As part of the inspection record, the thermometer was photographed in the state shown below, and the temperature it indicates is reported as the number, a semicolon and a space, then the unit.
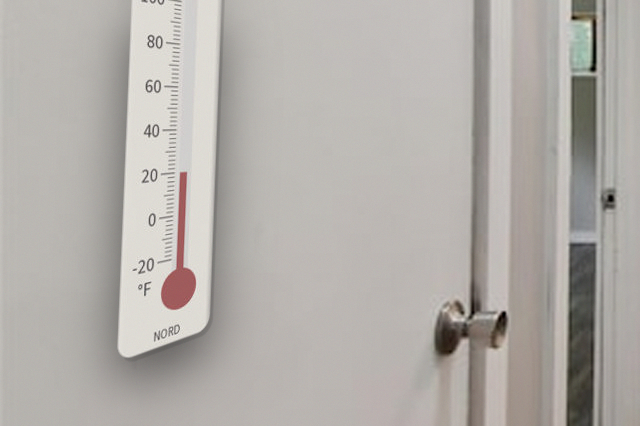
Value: 20; °F
